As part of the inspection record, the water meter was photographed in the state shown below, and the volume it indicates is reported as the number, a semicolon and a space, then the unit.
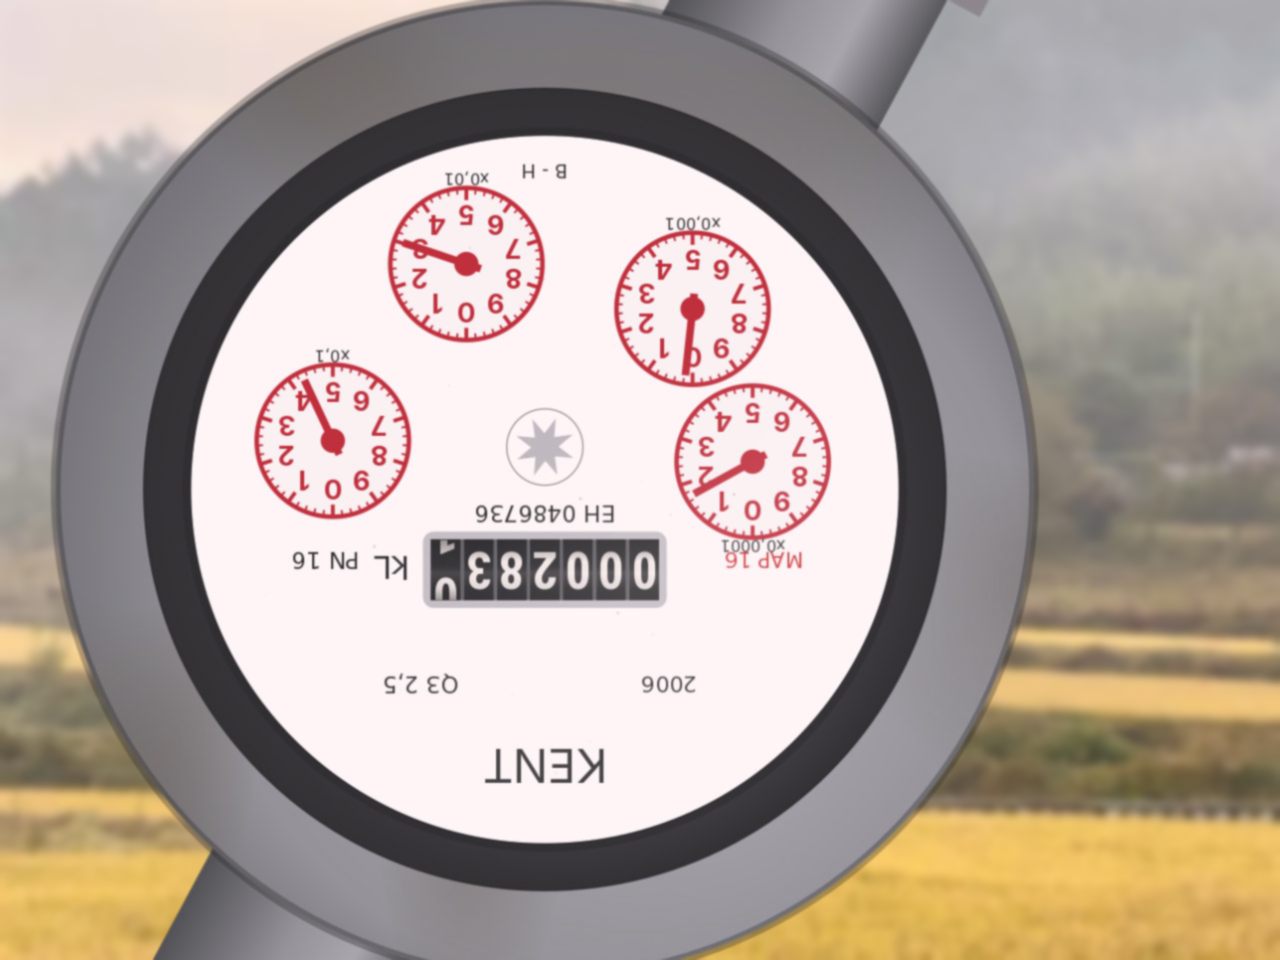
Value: 2830.4301; kL
